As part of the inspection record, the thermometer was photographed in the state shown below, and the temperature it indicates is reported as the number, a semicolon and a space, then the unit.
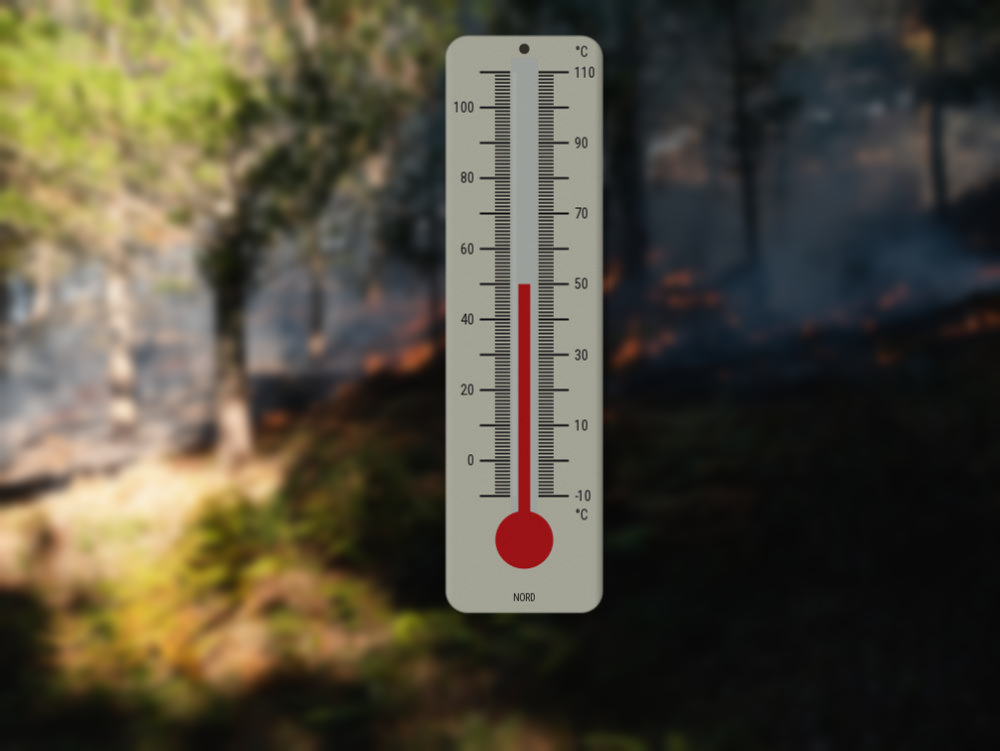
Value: 50; °C
